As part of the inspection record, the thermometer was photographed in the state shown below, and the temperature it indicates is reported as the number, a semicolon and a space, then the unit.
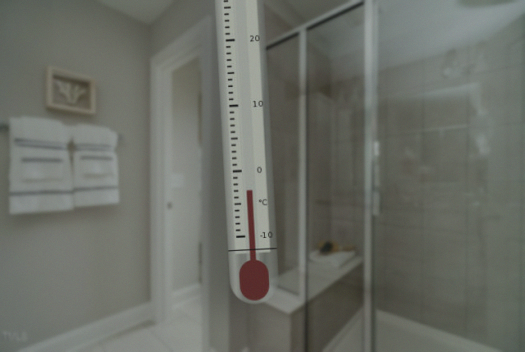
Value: -3; °C
